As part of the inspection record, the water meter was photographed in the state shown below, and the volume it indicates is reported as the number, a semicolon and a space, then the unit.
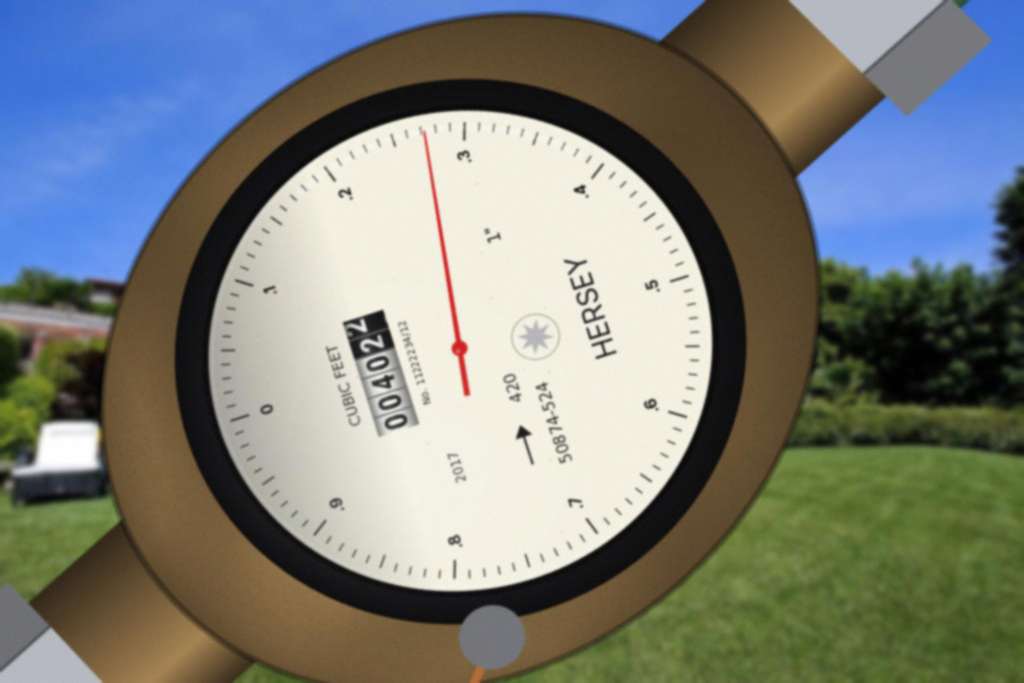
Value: 4022.27; ft³
